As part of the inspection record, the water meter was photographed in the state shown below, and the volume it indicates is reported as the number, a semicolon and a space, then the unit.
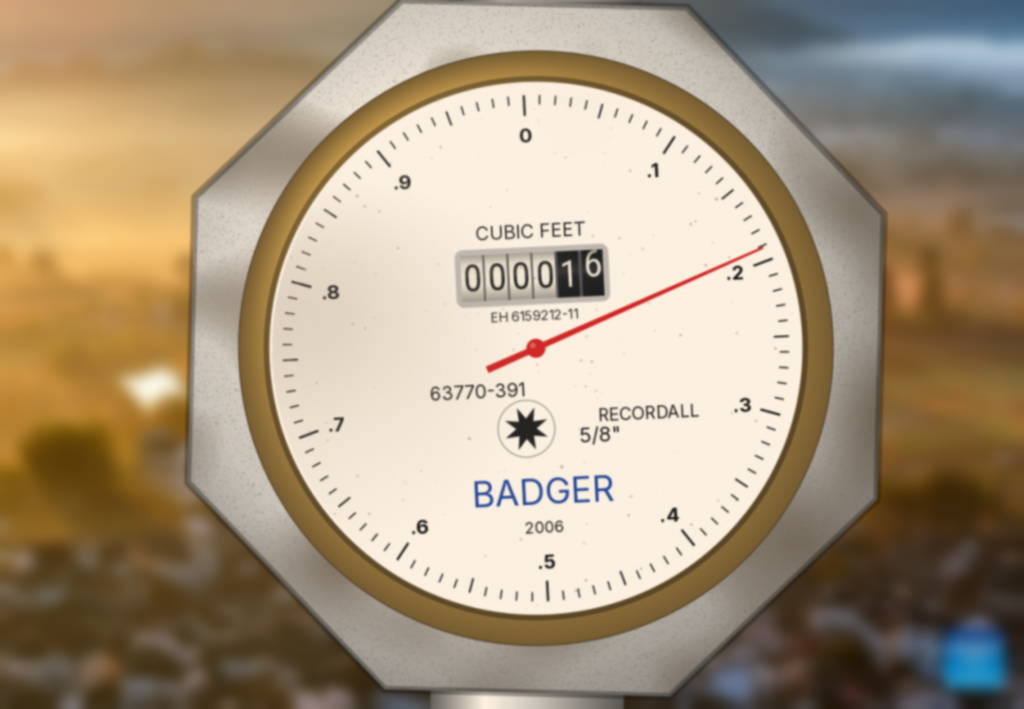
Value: 16.19; ft³
